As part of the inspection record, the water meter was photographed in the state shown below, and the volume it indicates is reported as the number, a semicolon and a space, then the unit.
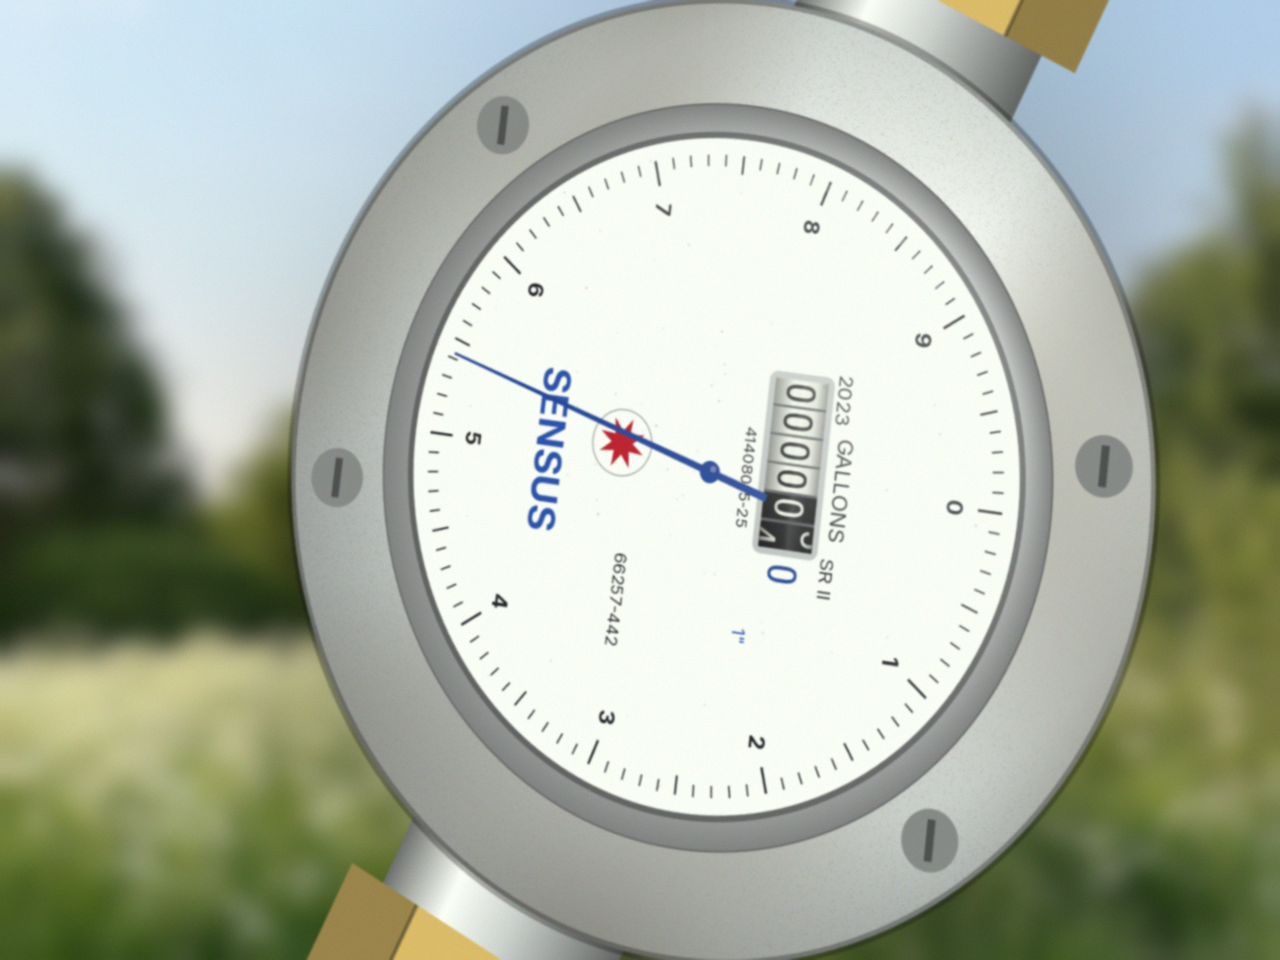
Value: 35.4; gal
